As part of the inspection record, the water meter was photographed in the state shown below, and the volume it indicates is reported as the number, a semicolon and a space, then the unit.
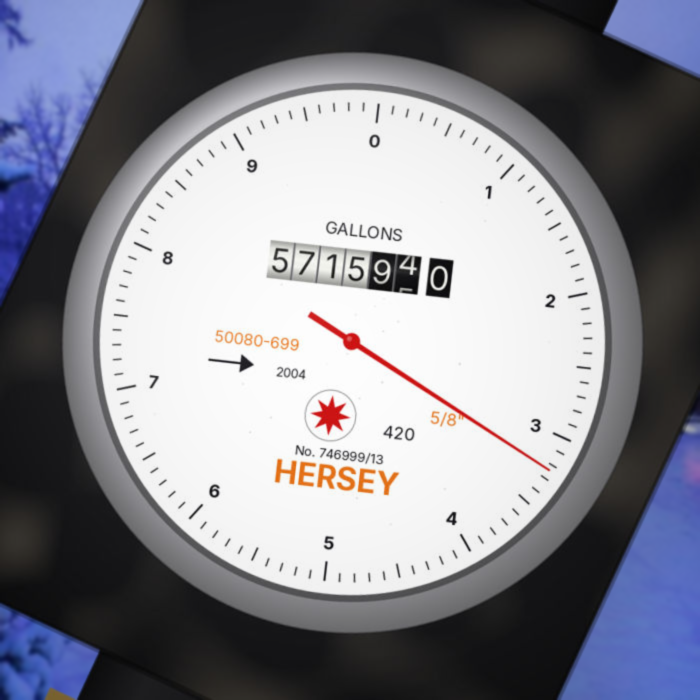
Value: 5715943.2; gal
